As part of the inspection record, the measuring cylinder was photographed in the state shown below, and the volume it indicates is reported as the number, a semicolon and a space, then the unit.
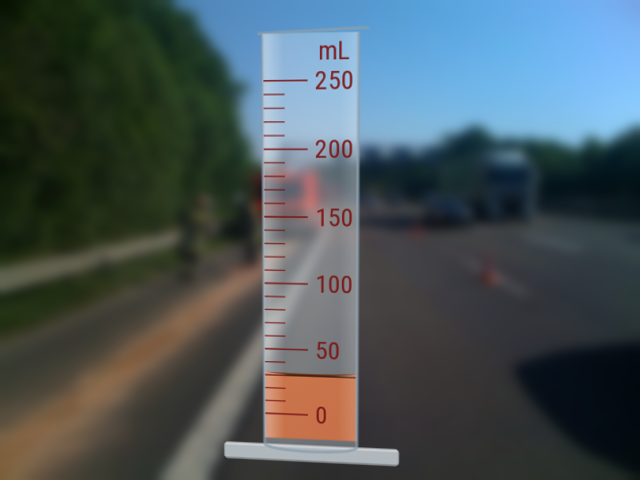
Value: 30; mL
